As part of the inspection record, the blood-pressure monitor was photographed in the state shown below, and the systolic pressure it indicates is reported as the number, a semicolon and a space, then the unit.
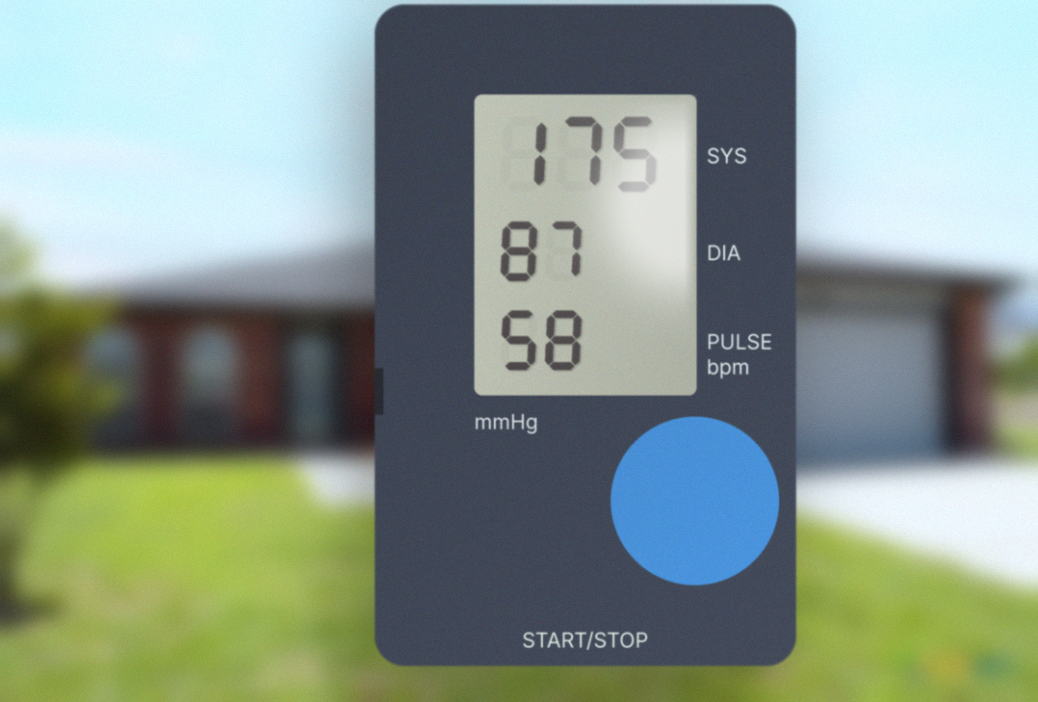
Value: 175; mmHg
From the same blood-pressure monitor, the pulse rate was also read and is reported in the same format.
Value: 58; bpm
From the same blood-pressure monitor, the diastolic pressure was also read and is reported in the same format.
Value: 87; mmHg
